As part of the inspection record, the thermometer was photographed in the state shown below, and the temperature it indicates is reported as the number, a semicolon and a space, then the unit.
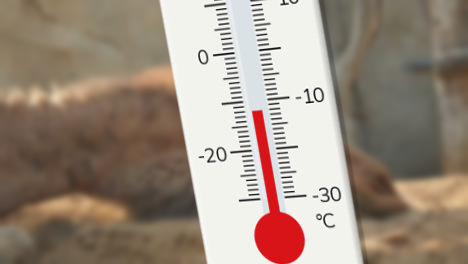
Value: -12; °C
